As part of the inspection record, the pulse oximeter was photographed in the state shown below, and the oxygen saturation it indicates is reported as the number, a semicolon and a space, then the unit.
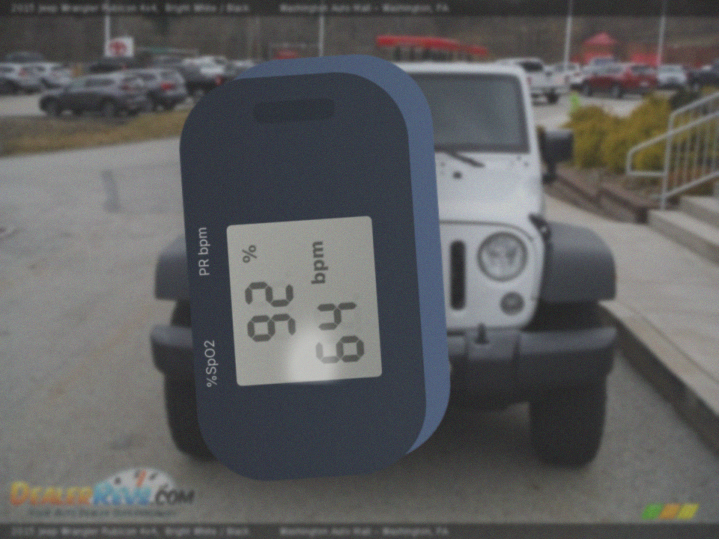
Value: 92; %
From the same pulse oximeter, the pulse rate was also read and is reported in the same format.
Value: 64; bpm
